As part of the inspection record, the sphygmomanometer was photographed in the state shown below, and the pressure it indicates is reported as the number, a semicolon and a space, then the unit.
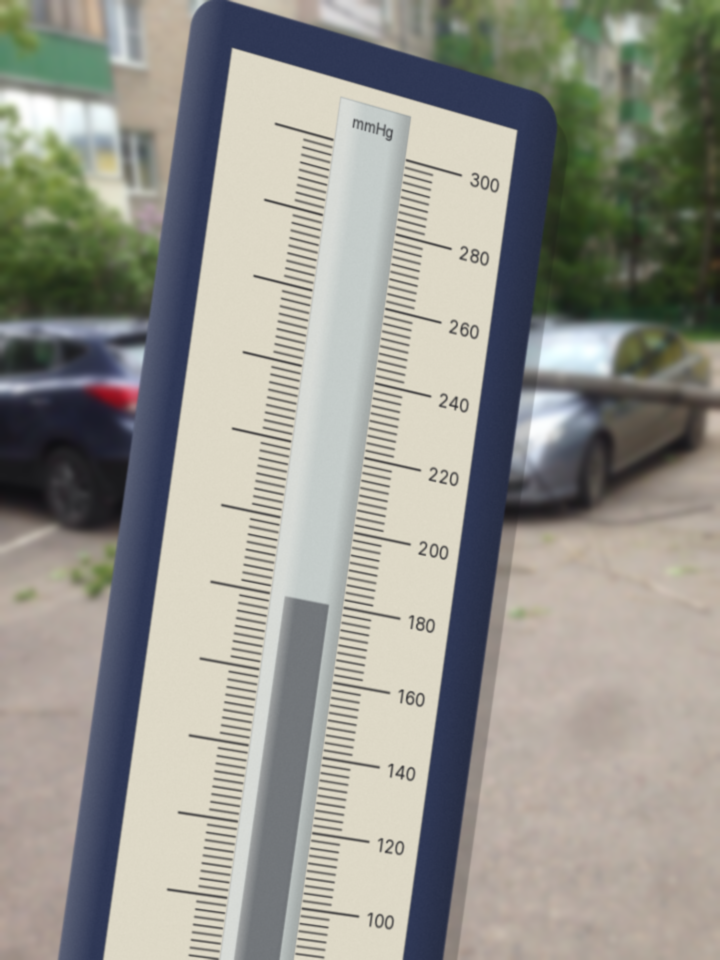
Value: 180; mmHg
